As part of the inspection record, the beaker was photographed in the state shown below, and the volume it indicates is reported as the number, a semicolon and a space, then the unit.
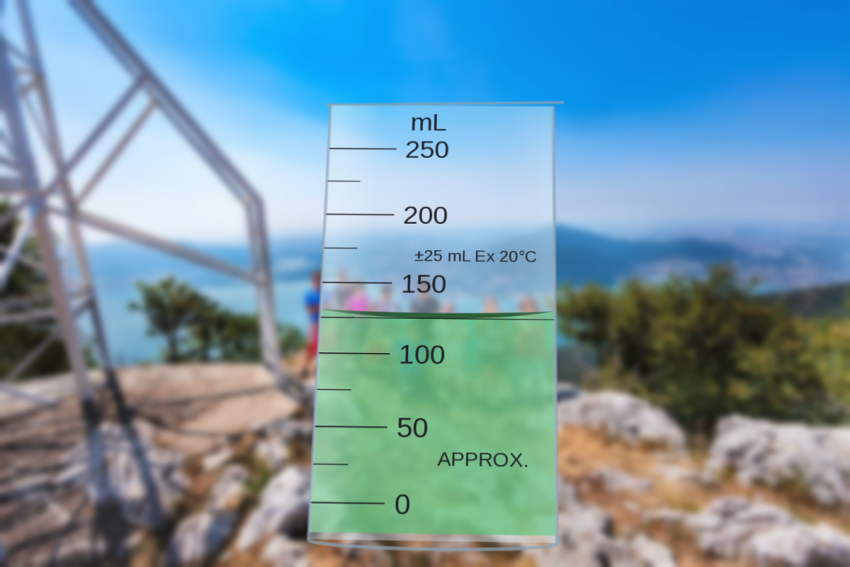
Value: 125; mL
